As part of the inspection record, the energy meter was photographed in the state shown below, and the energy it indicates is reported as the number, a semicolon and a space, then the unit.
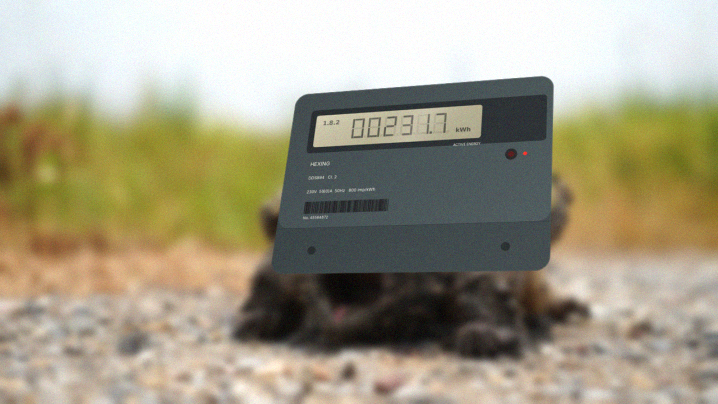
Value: 231.7; kWh
